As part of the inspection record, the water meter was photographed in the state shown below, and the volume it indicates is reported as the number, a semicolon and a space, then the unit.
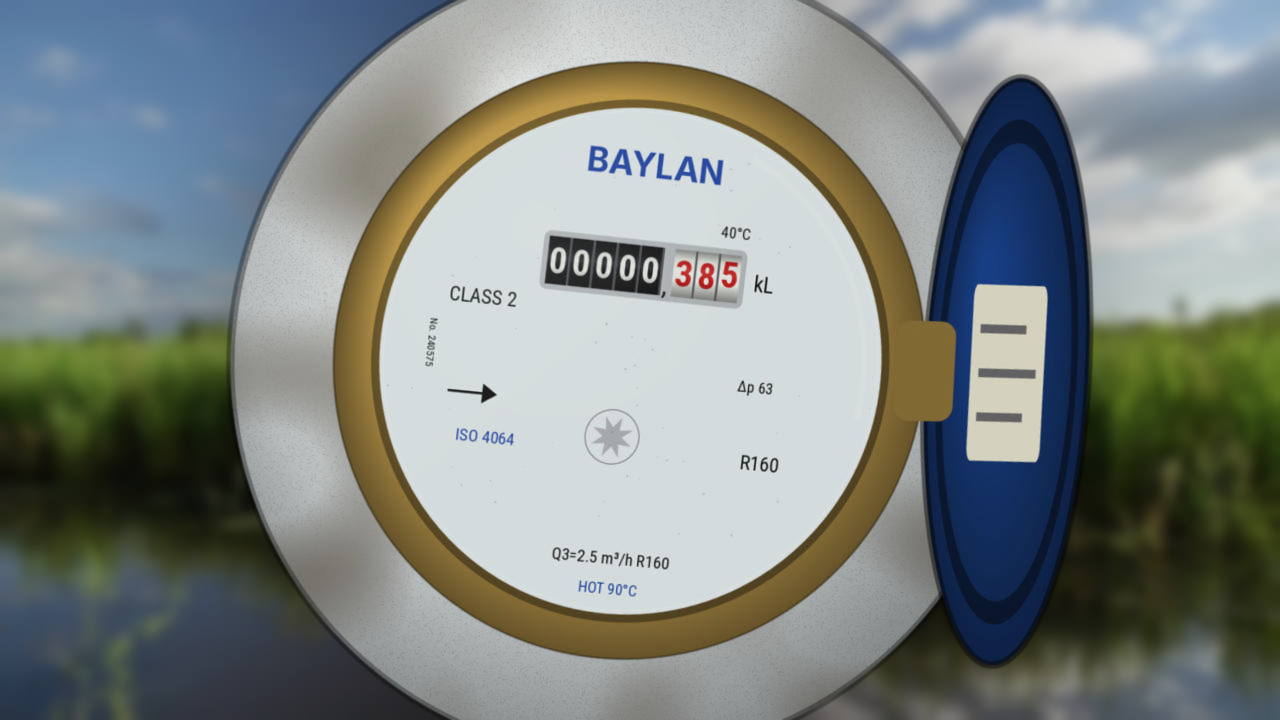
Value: 0.385; kL
